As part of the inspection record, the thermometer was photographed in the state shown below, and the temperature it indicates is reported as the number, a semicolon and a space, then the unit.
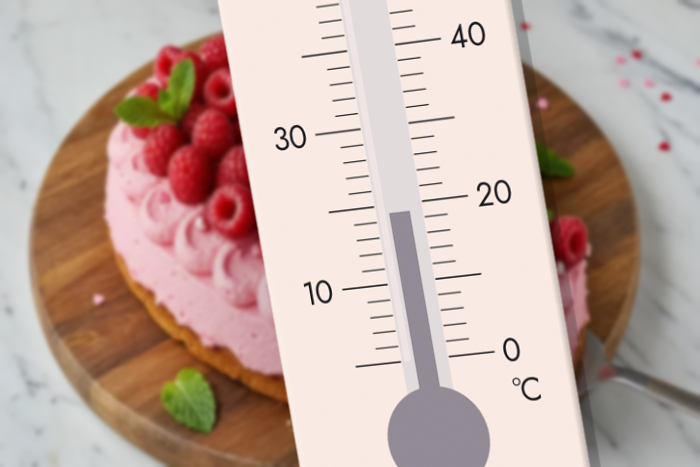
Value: 19; °C
